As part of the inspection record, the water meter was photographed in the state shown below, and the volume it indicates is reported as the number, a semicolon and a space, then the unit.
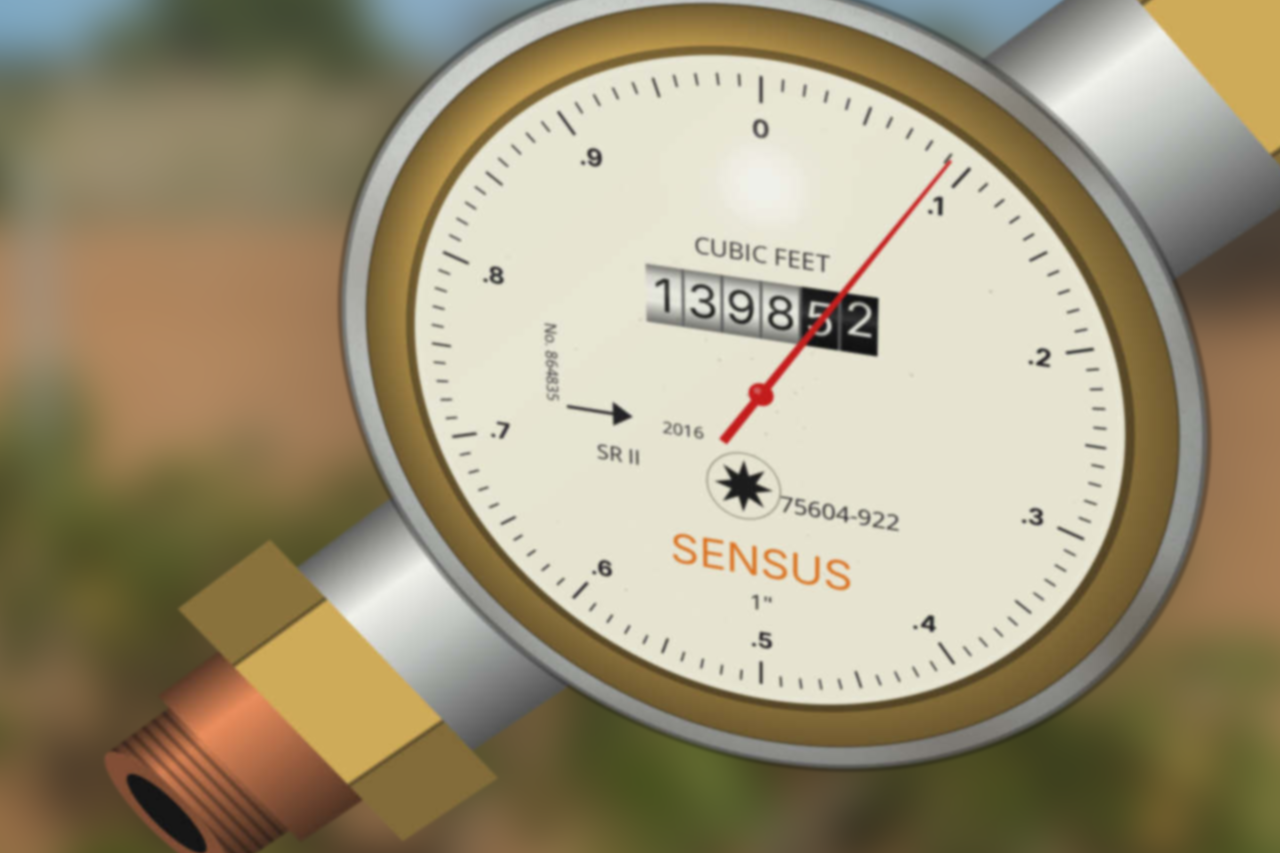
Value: 139852.09; ft³
